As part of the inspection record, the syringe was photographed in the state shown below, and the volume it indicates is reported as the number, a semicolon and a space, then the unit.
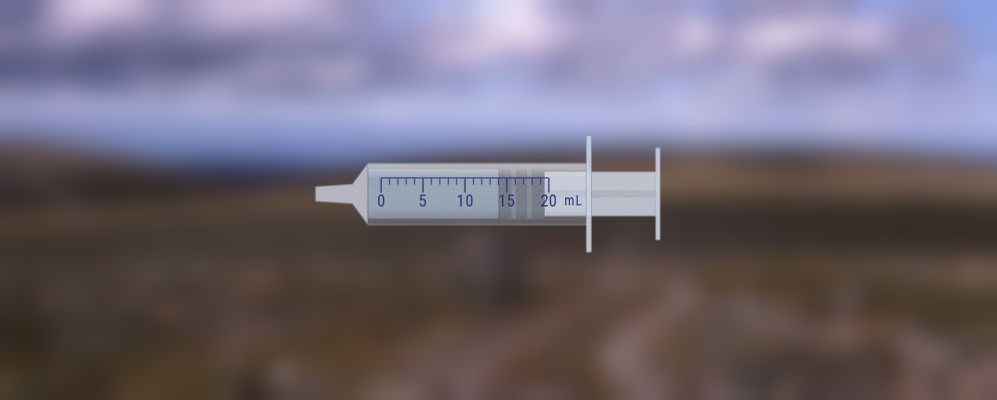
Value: 14; mL
